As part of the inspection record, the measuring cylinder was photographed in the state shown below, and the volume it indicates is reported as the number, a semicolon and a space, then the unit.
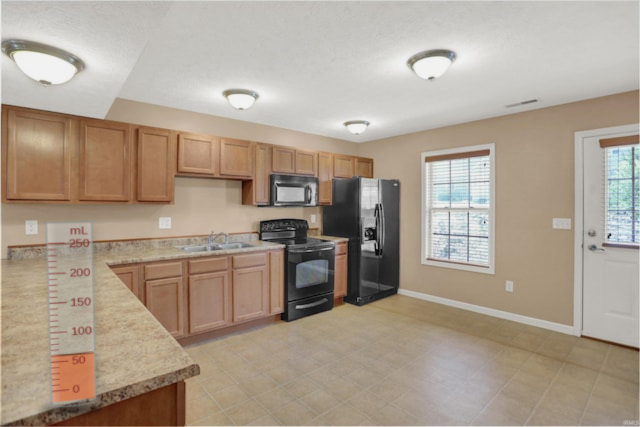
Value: 60; mL
